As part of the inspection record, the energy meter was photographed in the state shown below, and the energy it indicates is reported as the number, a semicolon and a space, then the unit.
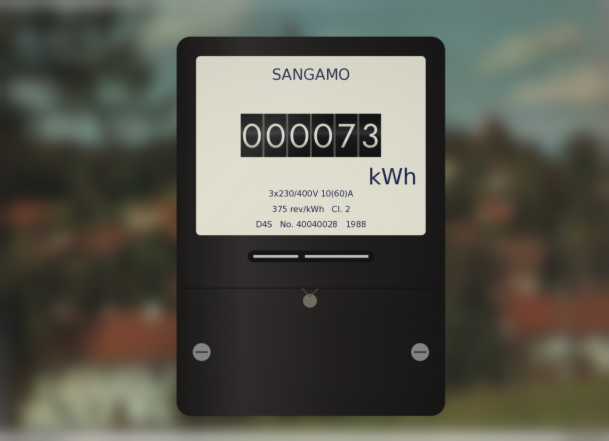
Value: 73; kWh
